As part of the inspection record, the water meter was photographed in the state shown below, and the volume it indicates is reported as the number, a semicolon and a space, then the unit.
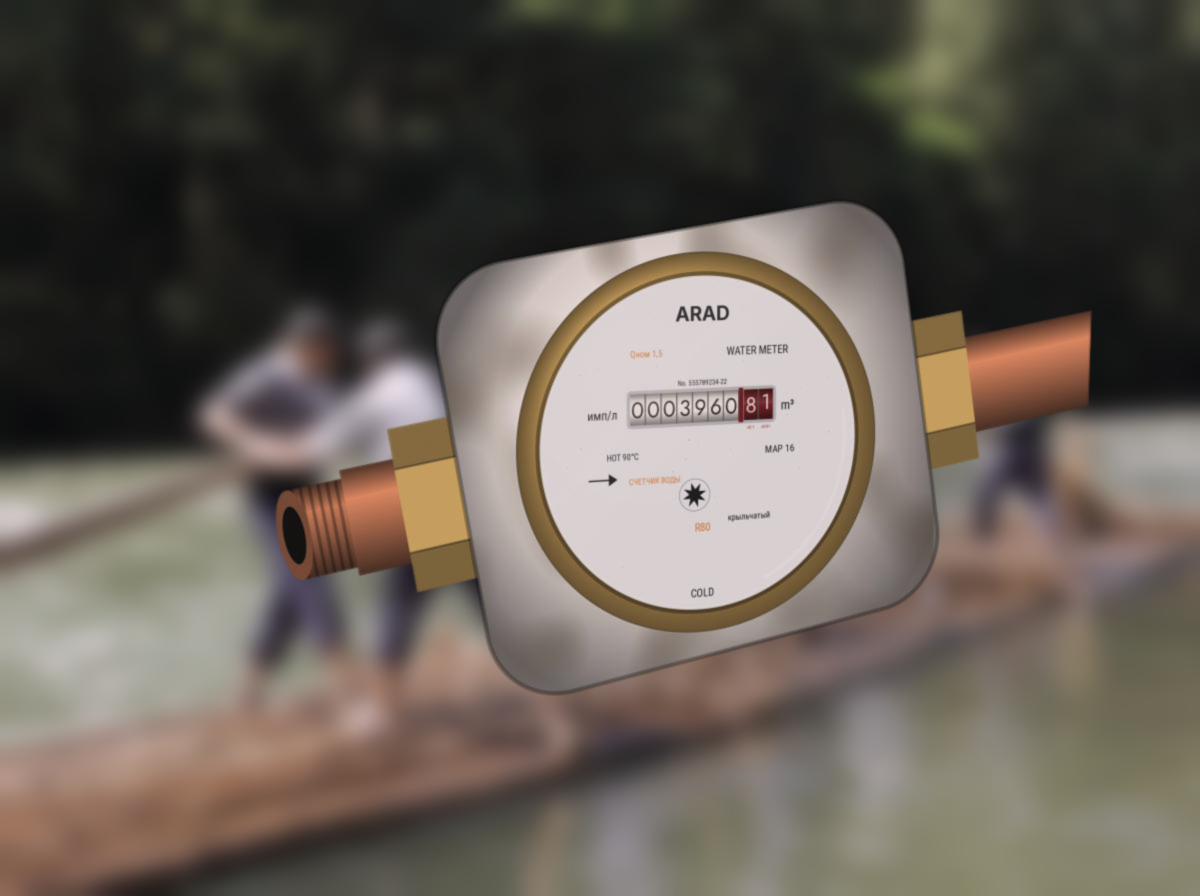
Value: 3960.81; m³
